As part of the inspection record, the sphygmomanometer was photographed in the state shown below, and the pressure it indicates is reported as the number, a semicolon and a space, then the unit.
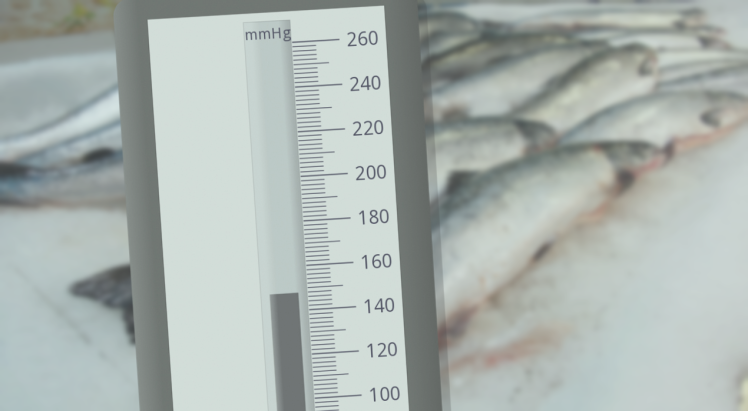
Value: 148; mmHg
